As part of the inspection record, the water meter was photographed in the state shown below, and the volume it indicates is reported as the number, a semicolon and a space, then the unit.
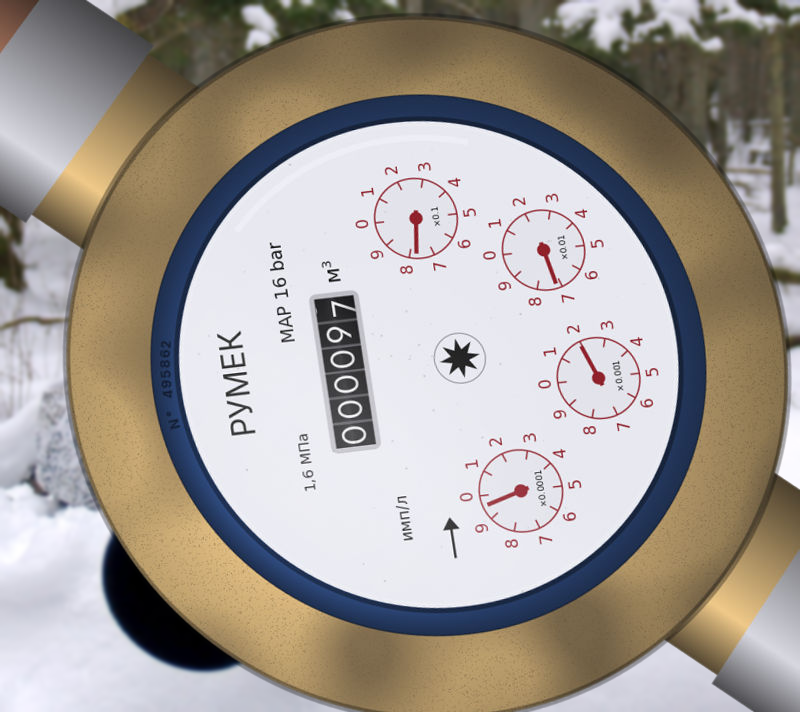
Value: 96.7719; m³
